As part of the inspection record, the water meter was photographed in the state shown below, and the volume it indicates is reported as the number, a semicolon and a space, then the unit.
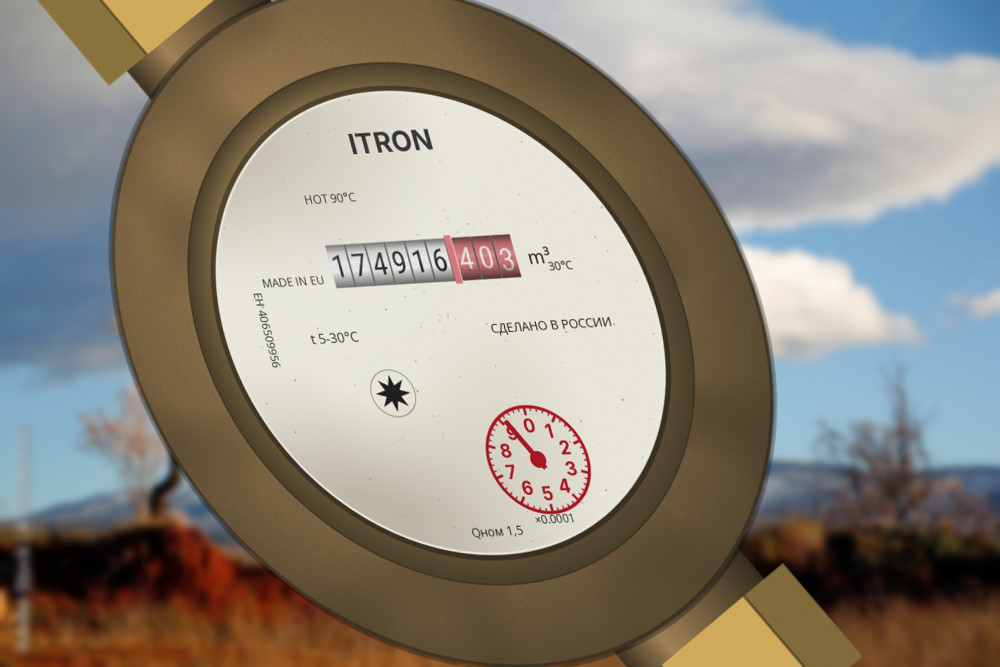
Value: 174916.4029; m³
